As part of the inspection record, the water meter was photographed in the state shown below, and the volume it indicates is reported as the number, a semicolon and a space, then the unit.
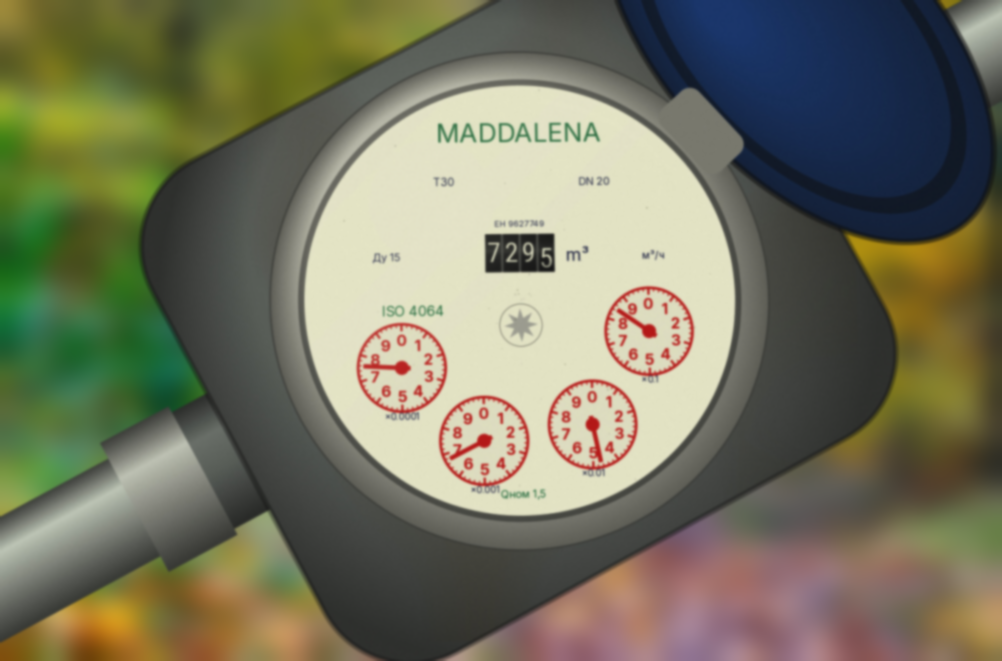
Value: 7294.8467; m³
